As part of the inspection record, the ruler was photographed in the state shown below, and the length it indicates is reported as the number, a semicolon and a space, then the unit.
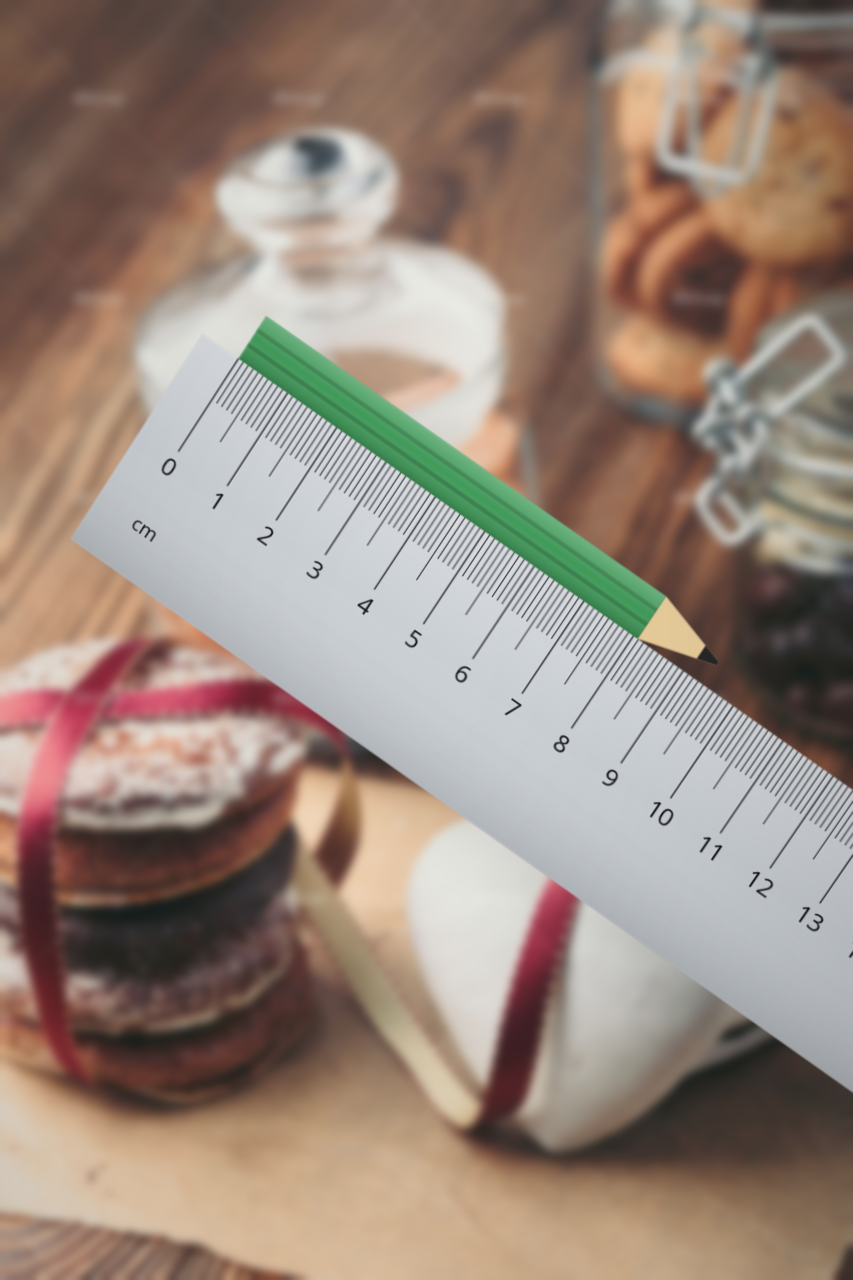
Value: 9.4; cm
